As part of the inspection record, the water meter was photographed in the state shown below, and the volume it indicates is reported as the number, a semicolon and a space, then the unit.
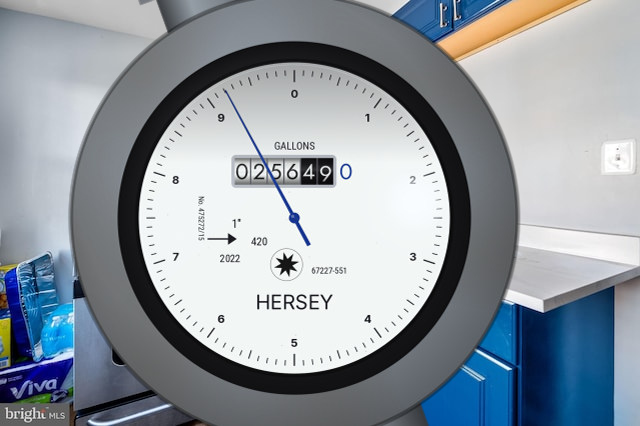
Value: 256489.2; gal
